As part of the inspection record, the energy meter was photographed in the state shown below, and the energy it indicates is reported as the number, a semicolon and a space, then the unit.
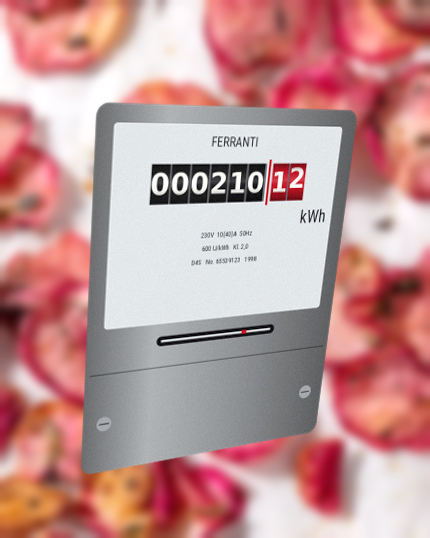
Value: 210.12; kWh
